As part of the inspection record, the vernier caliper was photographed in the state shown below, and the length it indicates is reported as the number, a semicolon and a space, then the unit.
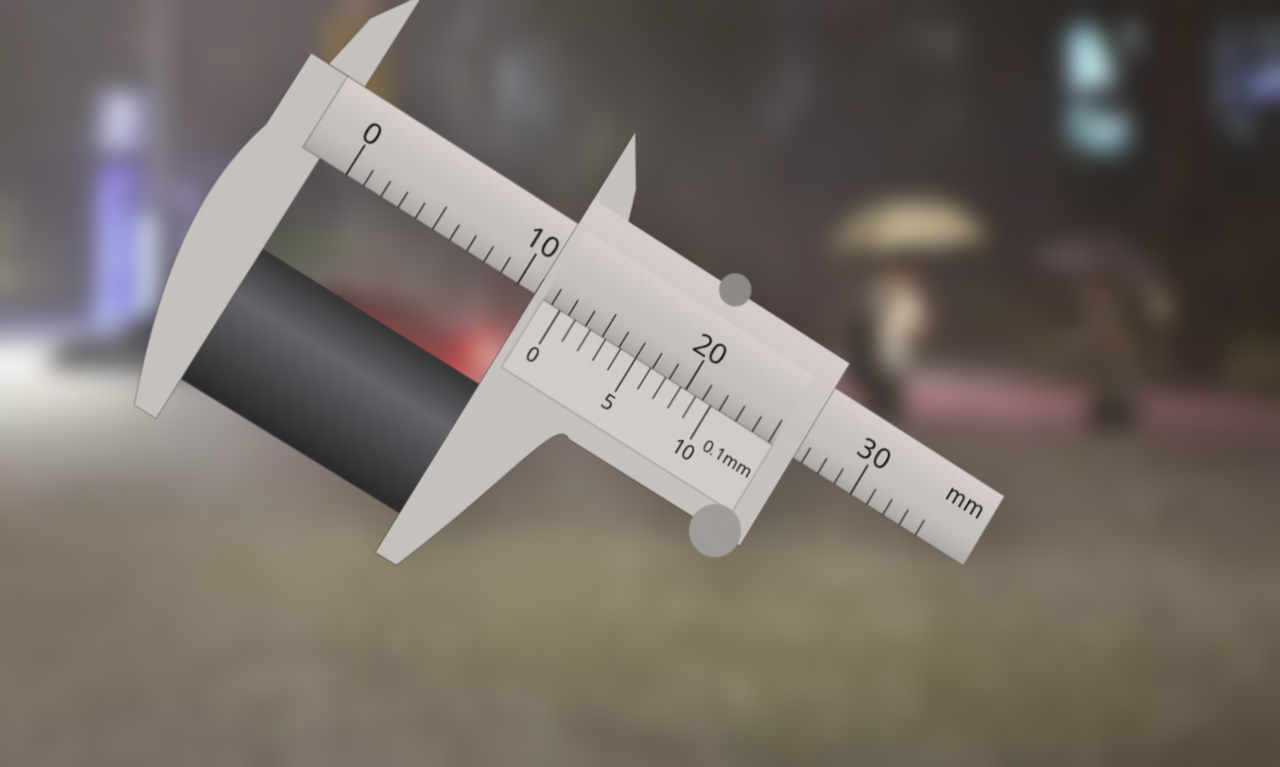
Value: 12.5; mm
